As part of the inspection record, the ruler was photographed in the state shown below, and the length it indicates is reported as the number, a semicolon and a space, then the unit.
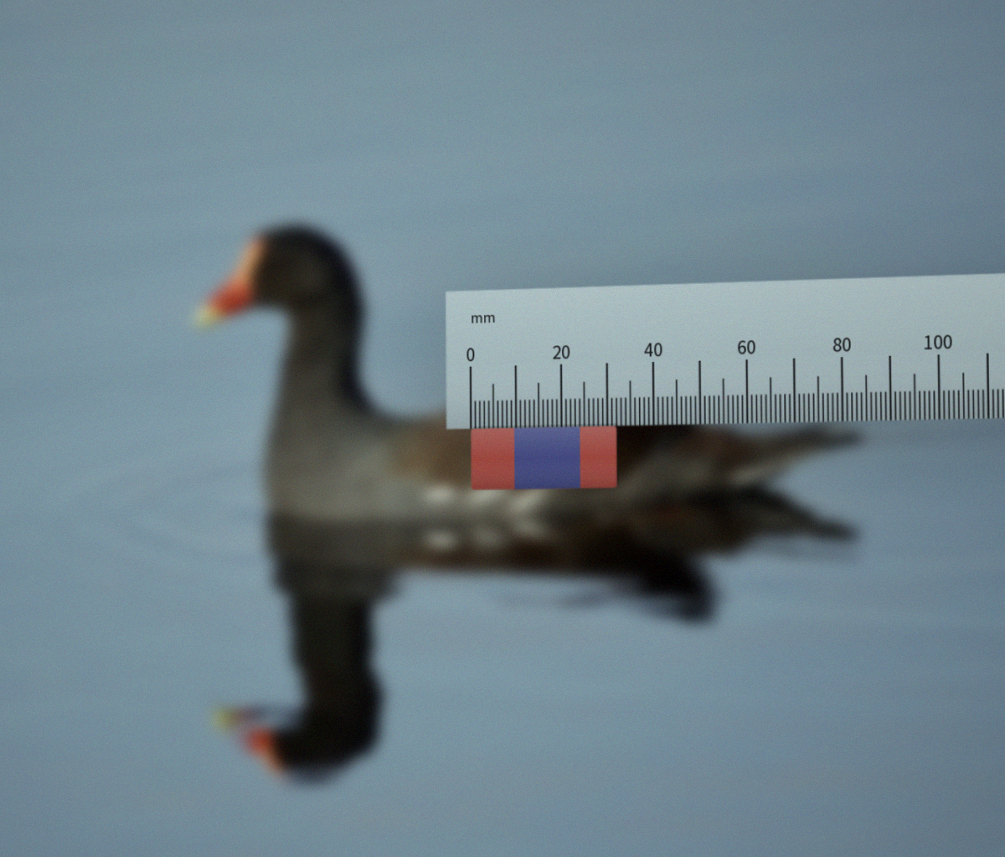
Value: 32; mm
